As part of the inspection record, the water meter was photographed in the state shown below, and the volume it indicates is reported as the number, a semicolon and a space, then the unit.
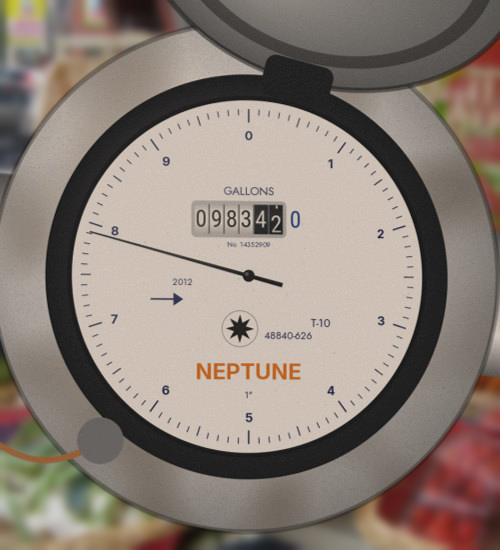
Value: 983417.9; gal
